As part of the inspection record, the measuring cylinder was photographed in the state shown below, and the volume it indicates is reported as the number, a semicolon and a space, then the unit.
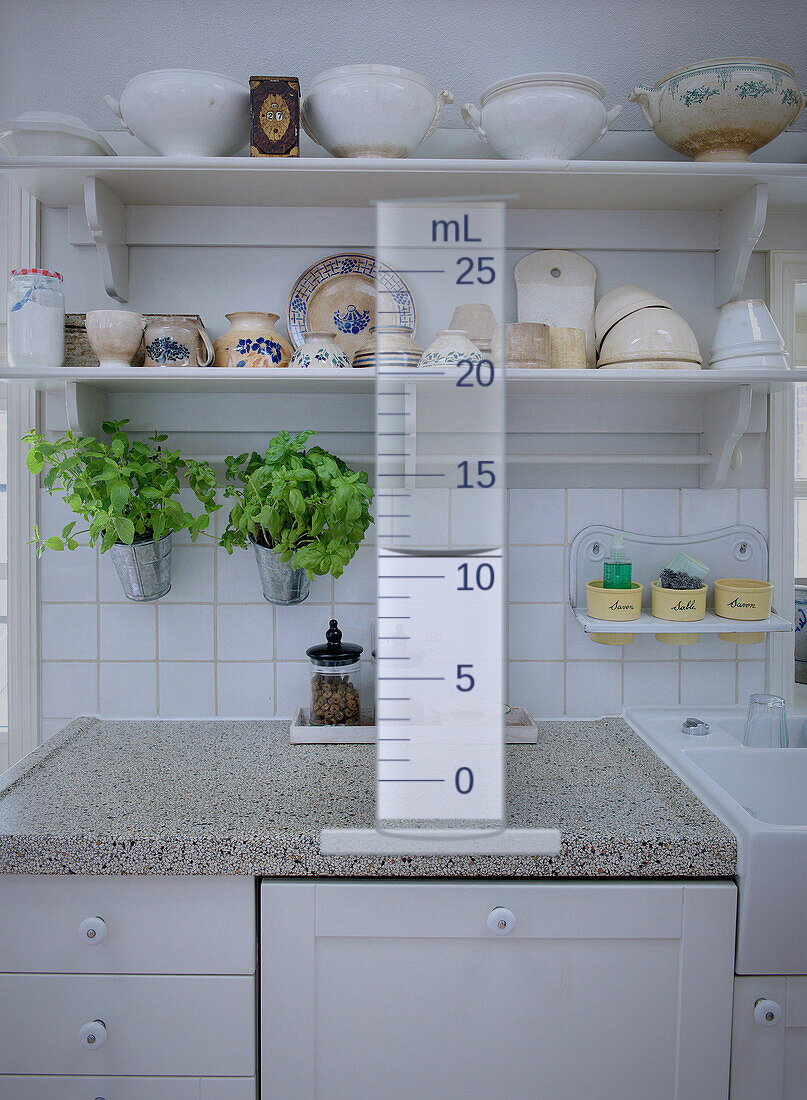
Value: 11; mL
